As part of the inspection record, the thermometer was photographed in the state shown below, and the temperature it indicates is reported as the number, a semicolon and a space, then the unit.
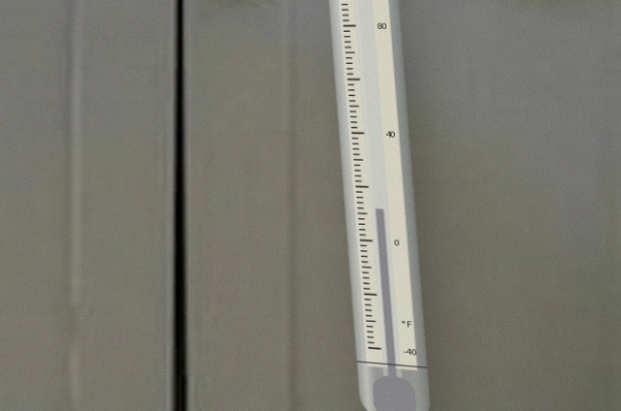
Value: 12; °F
